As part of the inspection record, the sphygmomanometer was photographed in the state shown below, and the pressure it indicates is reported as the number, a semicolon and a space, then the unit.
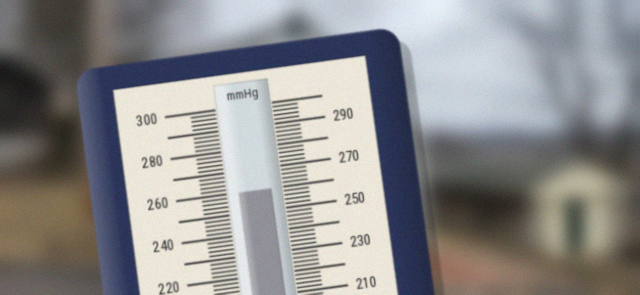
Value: 260; mmHg
